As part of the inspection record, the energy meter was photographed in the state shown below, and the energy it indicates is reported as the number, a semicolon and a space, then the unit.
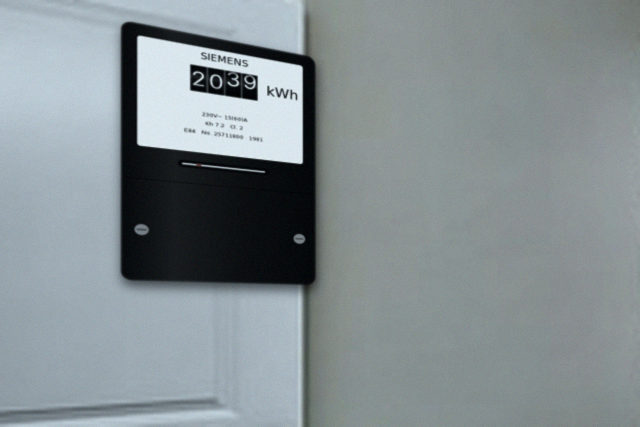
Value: 2039; kWh
